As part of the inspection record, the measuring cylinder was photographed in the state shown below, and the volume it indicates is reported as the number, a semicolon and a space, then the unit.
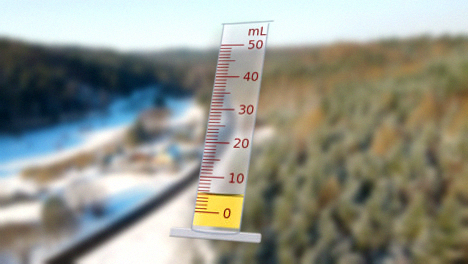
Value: 5; mL
